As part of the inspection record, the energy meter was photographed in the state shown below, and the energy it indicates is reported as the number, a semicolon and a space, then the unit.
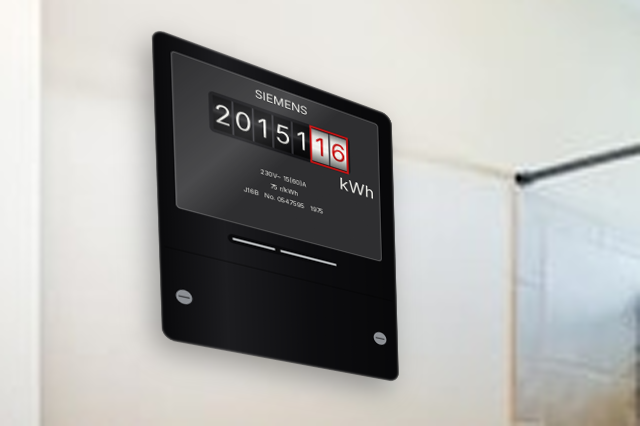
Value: 20151.16; kWh
